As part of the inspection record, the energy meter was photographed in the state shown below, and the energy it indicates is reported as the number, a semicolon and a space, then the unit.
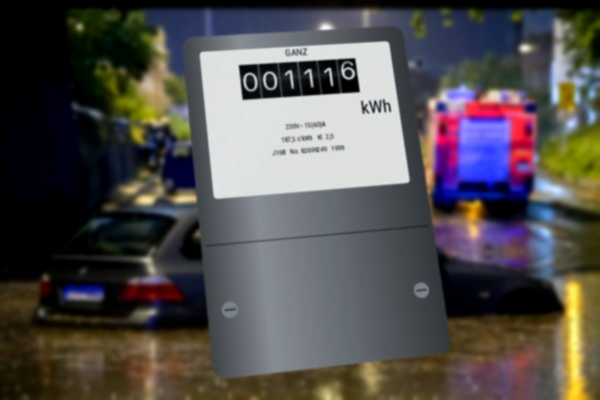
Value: 1116; kWh
